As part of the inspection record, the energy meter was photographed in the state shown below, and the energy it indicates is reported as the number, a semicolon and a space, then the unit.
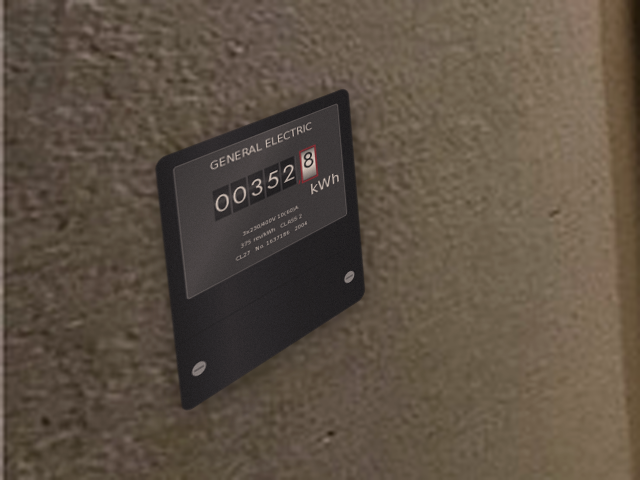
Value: 352.8; kWh
